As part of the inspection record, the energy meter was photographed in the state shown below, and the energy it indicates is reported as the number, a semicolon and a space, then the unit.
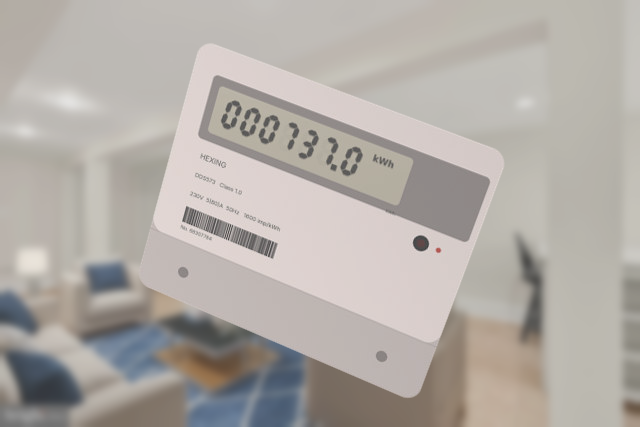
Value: 737.0; kWh
